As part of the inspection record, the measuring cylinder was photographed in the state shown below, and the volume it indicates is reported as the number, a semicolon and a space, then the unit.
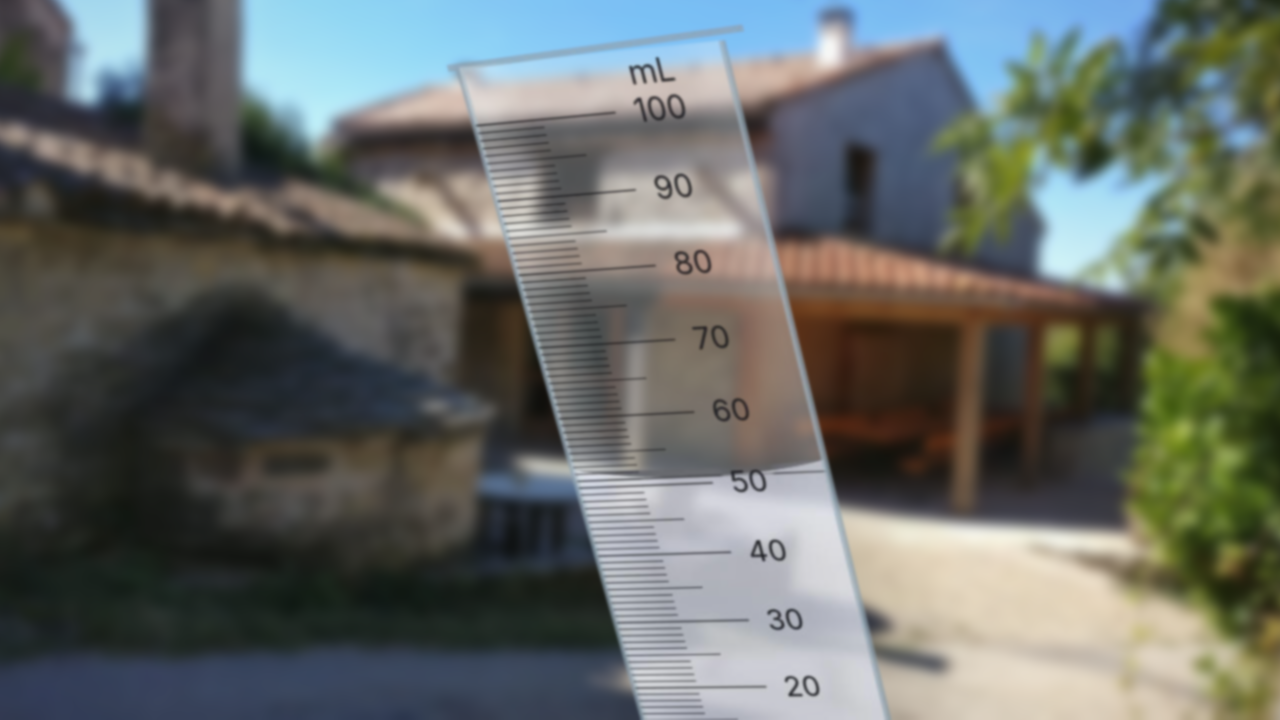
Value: 51; mL
